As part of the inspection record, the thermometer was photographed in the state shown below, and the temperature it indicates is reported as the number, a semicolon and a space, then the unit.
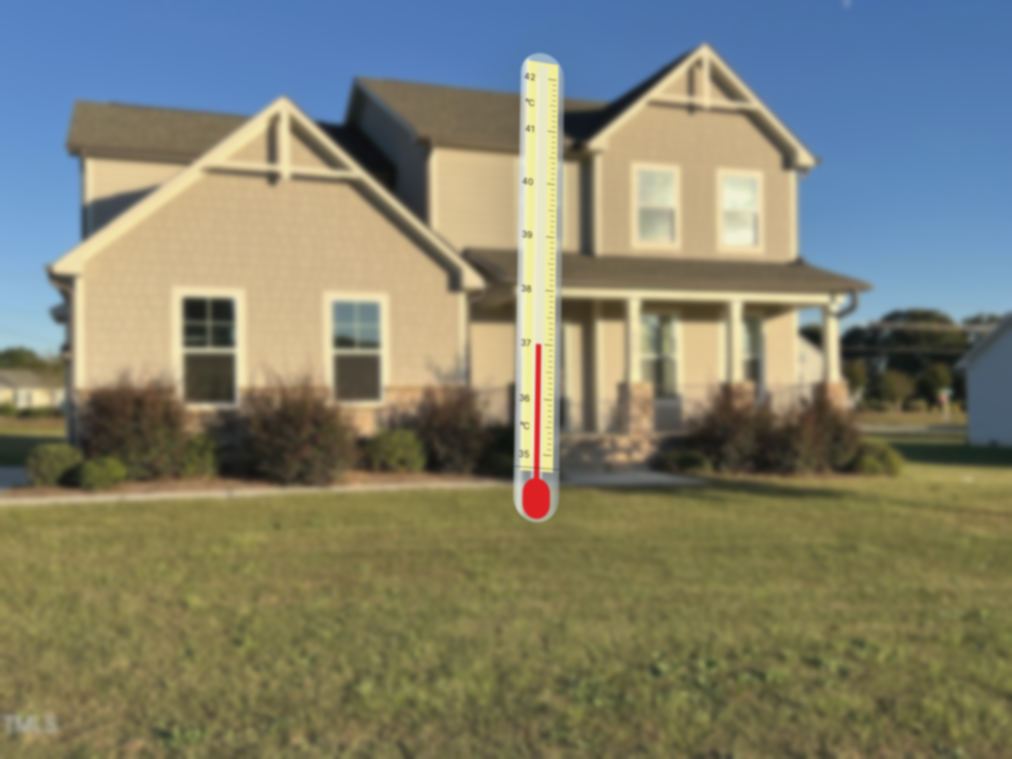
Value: 37; °C
